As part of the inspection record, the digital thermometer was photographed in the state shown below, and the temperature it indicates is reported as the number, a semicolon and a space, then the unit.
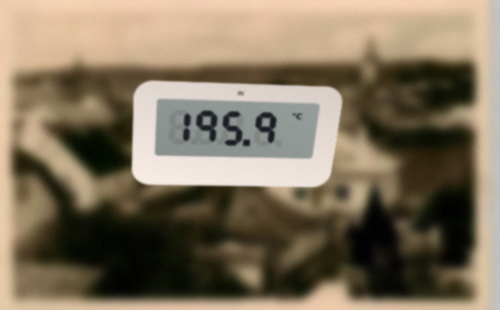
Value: 195.9; °C
